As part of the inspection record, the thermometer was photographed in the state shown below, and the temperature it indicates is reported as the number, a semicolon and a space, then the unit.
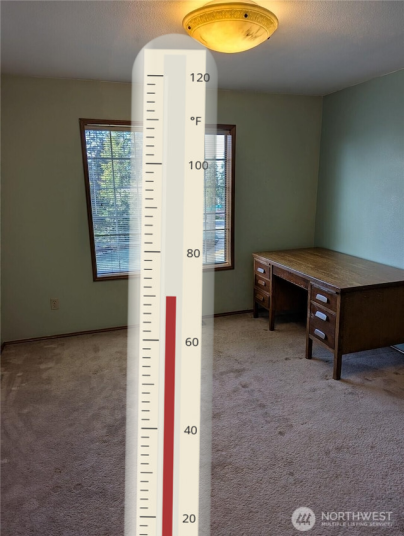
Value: 70; °F
